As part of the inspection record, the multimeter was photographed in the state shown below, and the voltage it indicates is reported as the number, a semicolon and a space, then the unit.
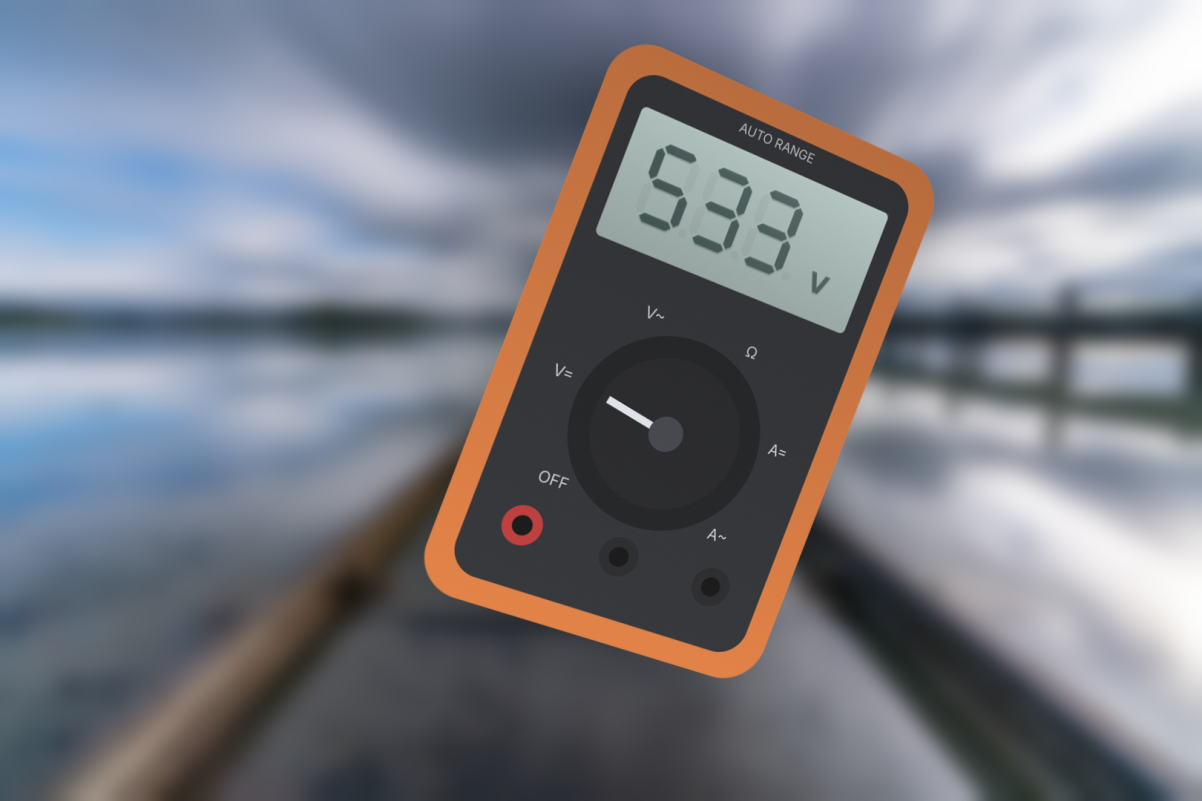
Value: 533; V
